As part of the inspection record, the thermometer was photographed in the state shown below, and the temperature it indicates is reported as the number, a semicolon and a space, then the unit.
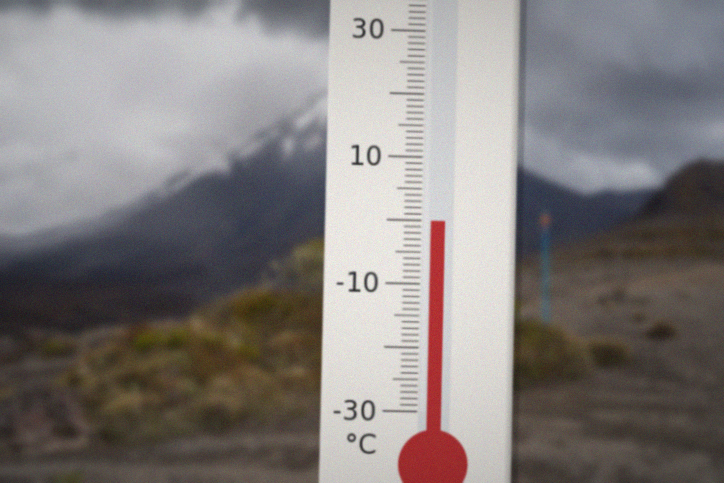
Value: 0; °C
